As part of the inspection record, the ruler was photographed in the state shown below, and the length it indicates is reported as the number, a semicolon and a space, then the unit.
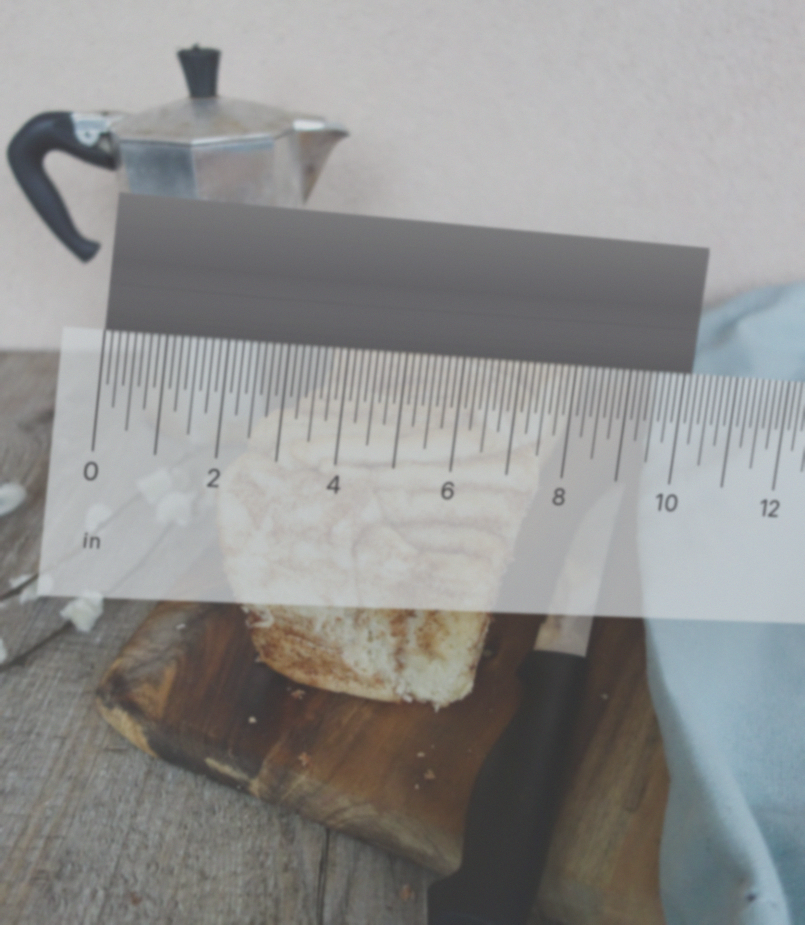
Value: 10.125; in
